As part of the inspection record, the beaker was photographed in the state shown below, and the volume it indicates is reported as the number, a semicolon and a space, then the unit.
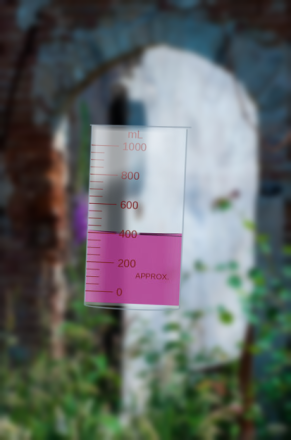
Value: 400; mL
